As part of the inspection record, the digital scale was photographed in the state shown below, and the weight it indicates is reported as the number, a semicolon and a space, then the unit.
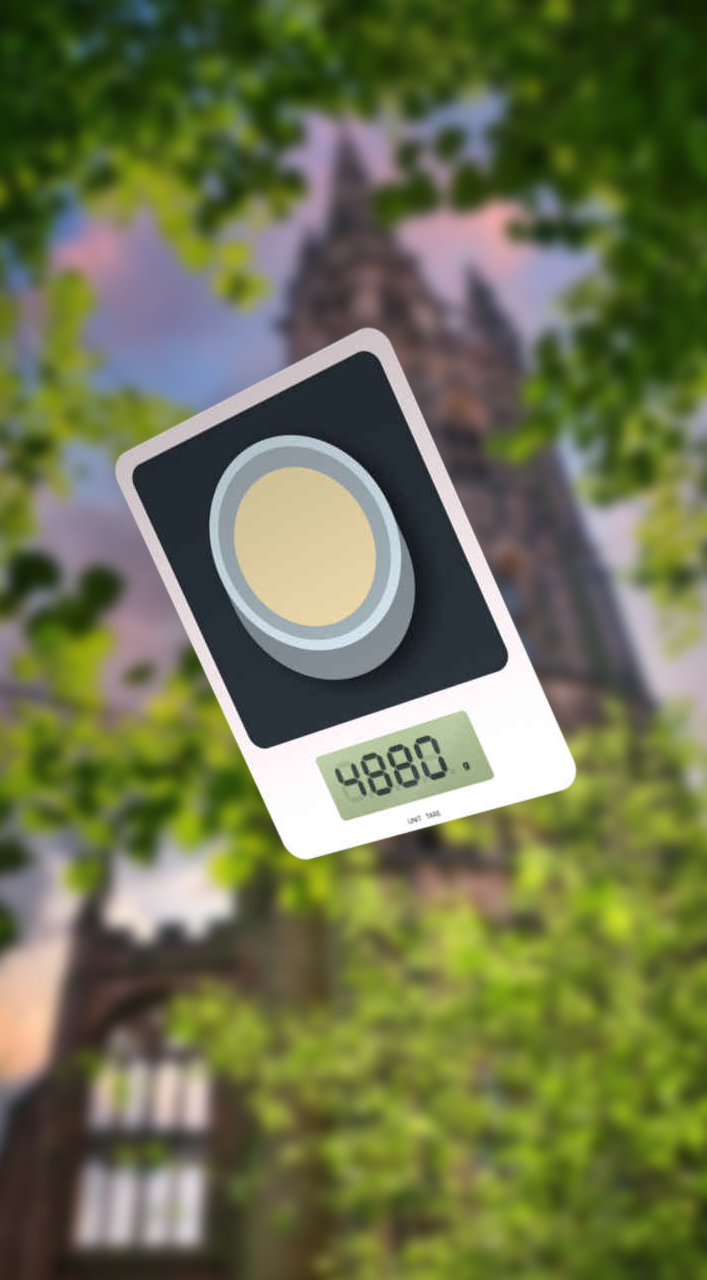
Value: 4880; g
